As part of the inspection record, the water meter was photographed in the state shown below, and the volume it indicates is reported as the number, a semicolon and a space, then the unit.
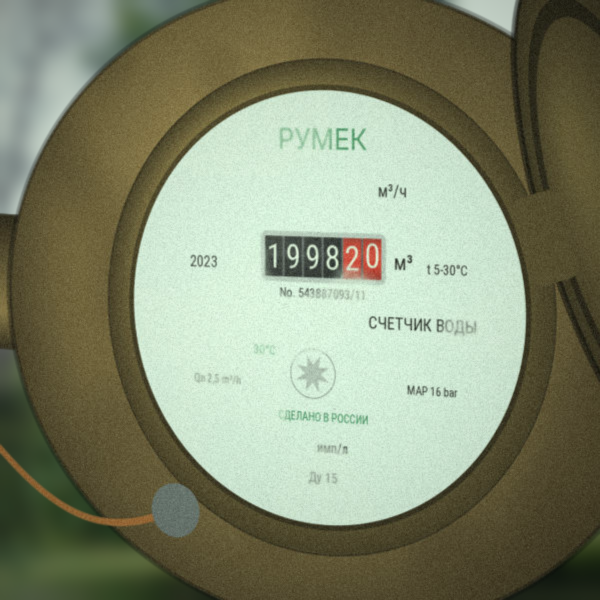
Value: 1998.20; m³
